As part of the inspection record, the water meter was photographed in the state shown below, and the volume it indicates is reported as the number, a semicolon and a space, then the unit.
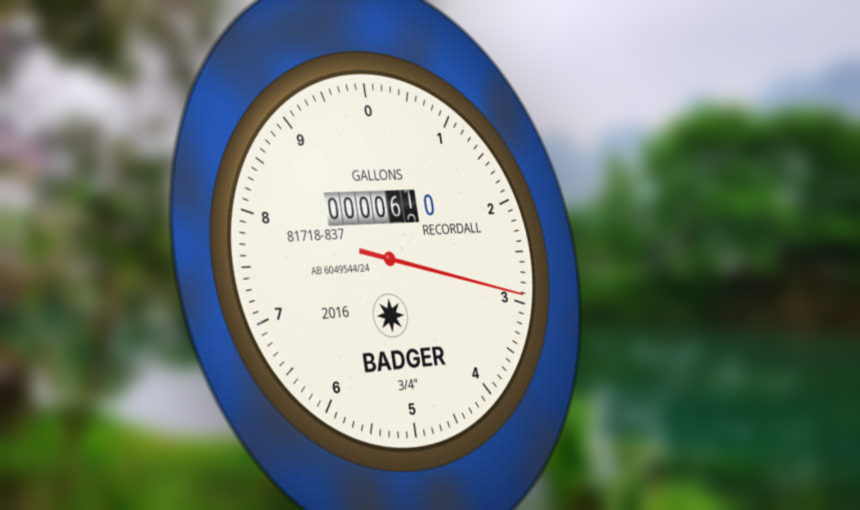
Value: 612.9; gal
